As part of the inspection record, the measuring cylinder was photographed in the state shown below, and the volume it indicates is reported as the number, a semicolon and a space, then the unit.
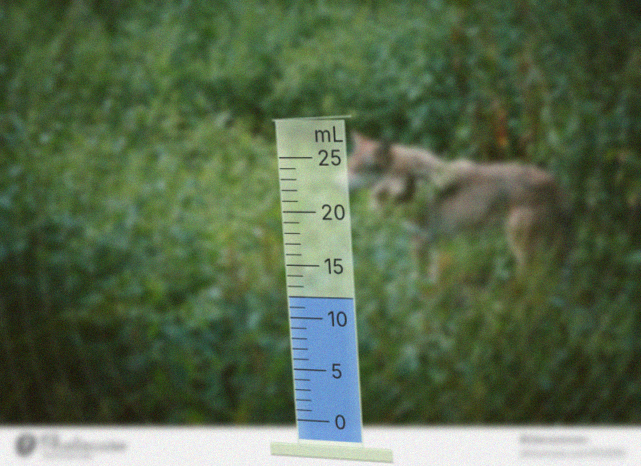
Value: 12; mL
